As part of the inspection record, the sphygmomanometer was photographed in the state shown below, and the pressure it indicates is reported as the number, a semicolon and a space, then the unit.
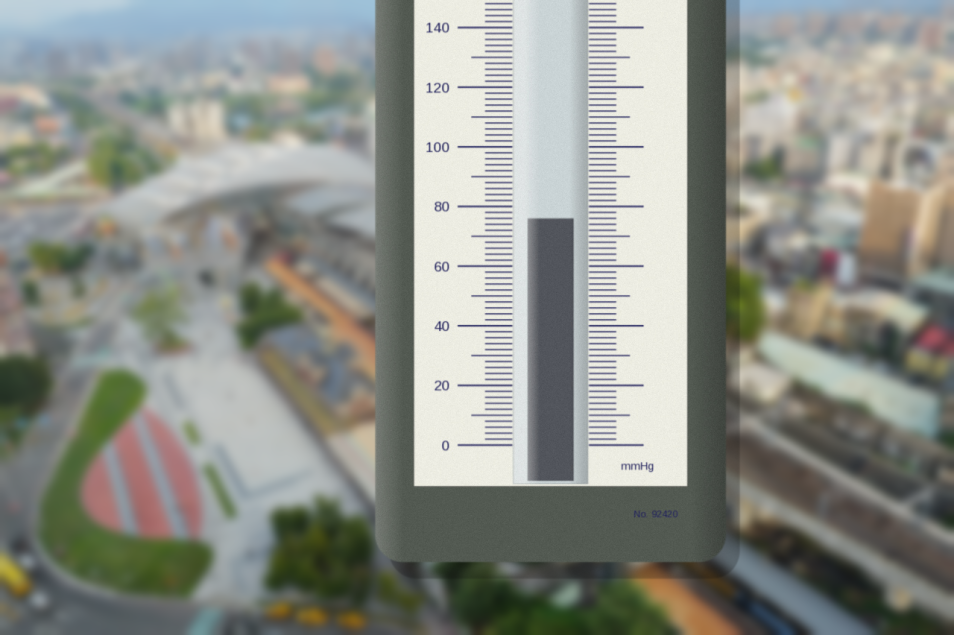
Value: 76; mmHg
